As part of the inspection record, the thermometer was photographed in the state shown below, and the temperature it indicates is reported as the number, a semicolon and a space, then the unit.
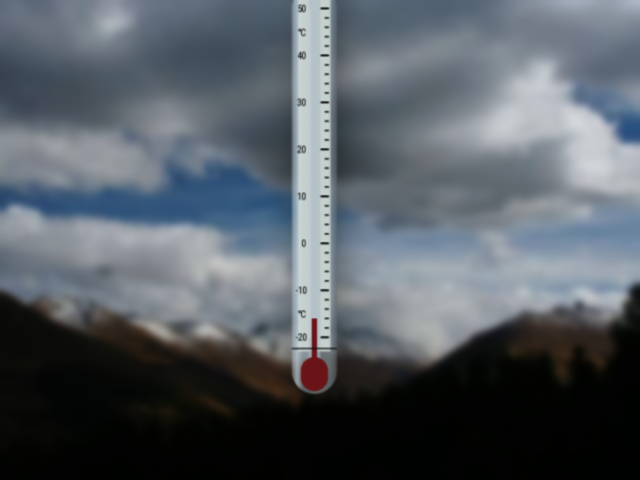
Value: -16; °C
